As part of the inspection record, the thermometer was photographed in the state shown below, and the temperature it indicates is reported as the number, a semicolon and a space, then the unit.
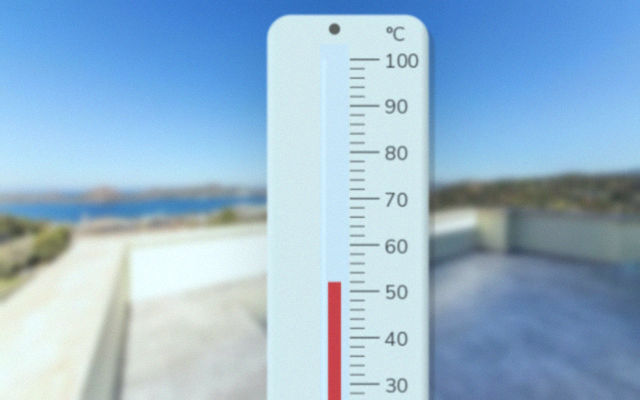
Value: 52; °C
